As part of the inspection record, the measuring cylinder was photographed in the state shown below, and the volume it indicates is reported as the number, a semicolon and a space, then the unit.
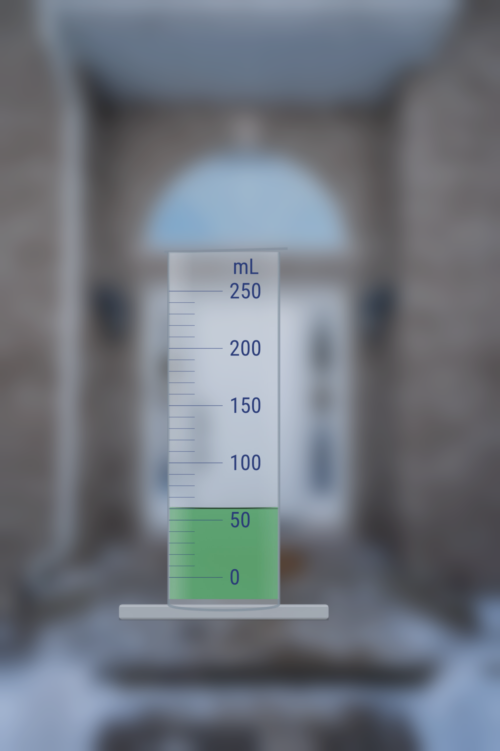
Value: 60; mL
